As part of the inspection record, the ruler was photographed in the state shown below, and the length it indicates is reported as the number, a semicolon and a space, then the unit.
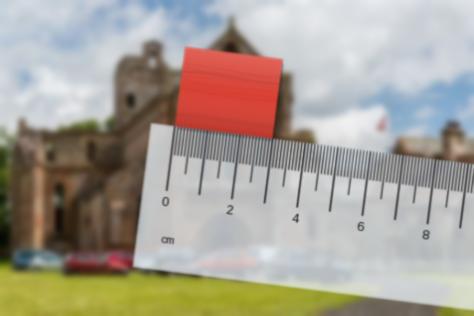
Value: 3; cm
